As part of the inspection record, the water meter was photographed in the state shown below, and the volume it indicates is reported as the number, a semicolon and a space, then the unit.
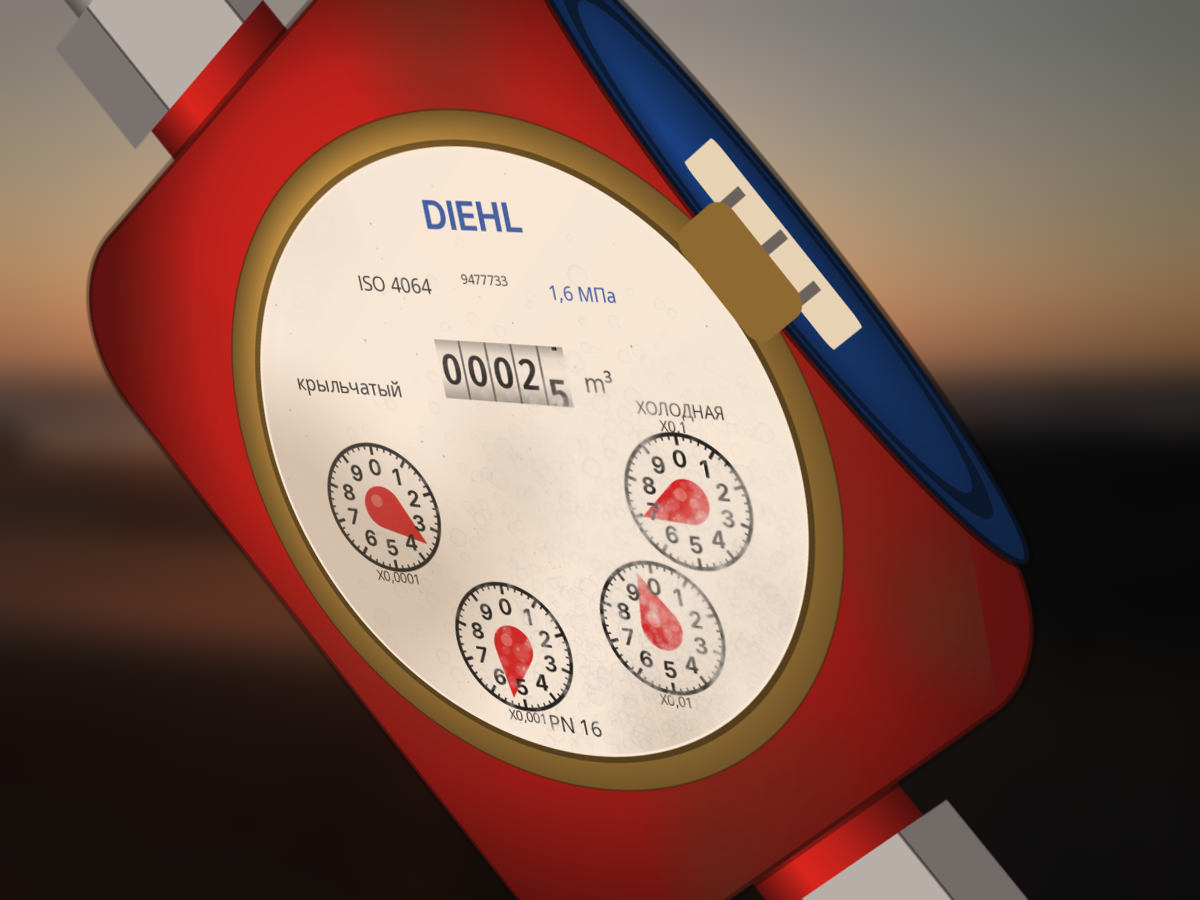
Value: 24.6953; m³
